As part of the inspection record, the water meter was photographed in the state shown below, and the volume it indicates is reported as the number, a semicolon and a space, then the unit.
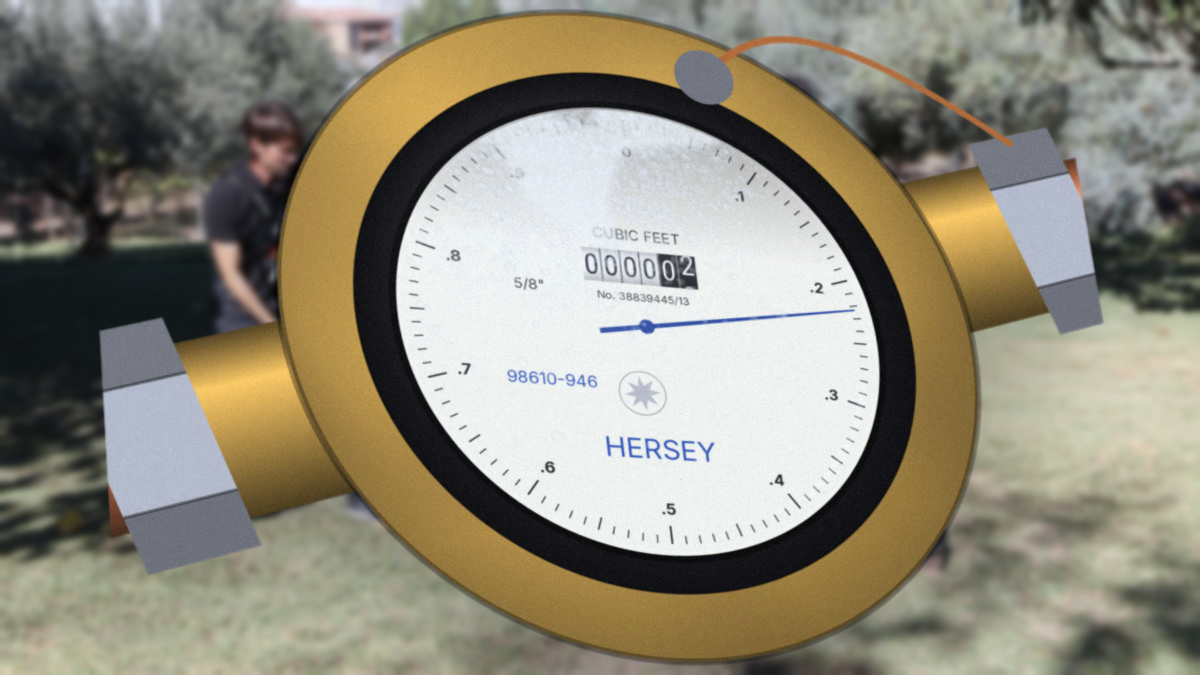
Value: 2.22; ft³
